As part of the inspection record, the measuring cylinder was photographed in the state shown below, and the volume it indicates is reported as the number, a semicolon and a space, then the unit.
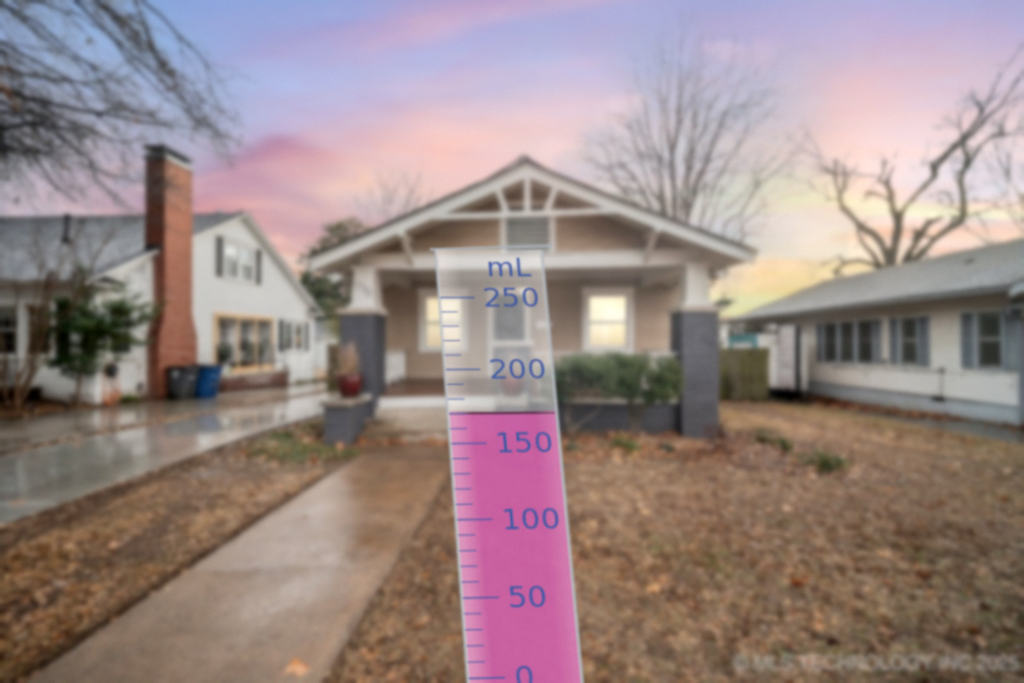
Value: 170; mL
